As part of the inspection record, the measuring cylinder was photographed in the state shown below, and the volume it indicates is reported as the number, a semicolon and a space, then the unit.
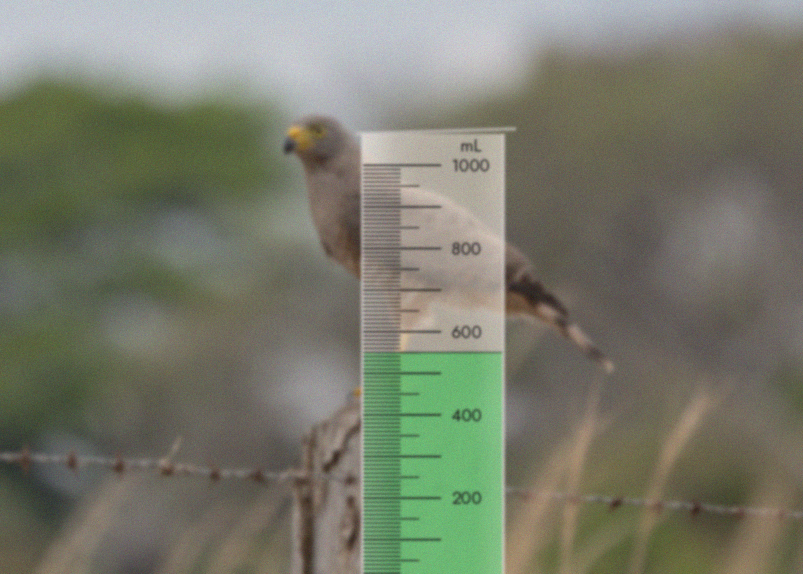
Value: 550; mL
